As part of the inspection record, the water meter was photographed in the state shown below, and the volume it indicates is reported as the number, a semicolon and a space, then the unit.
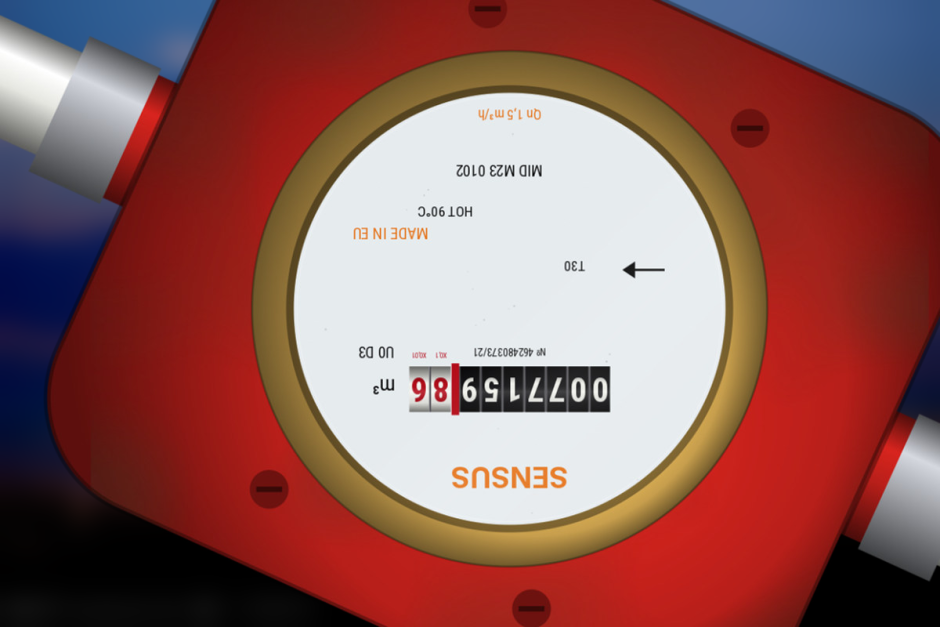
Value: 77159.86; m³
